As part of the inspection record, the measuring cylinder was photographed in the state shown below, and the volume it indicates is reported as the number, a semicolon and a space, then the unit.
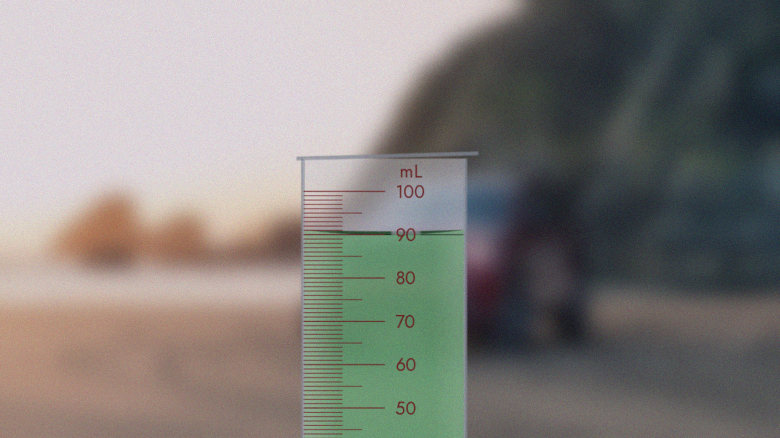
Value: 90; mL
